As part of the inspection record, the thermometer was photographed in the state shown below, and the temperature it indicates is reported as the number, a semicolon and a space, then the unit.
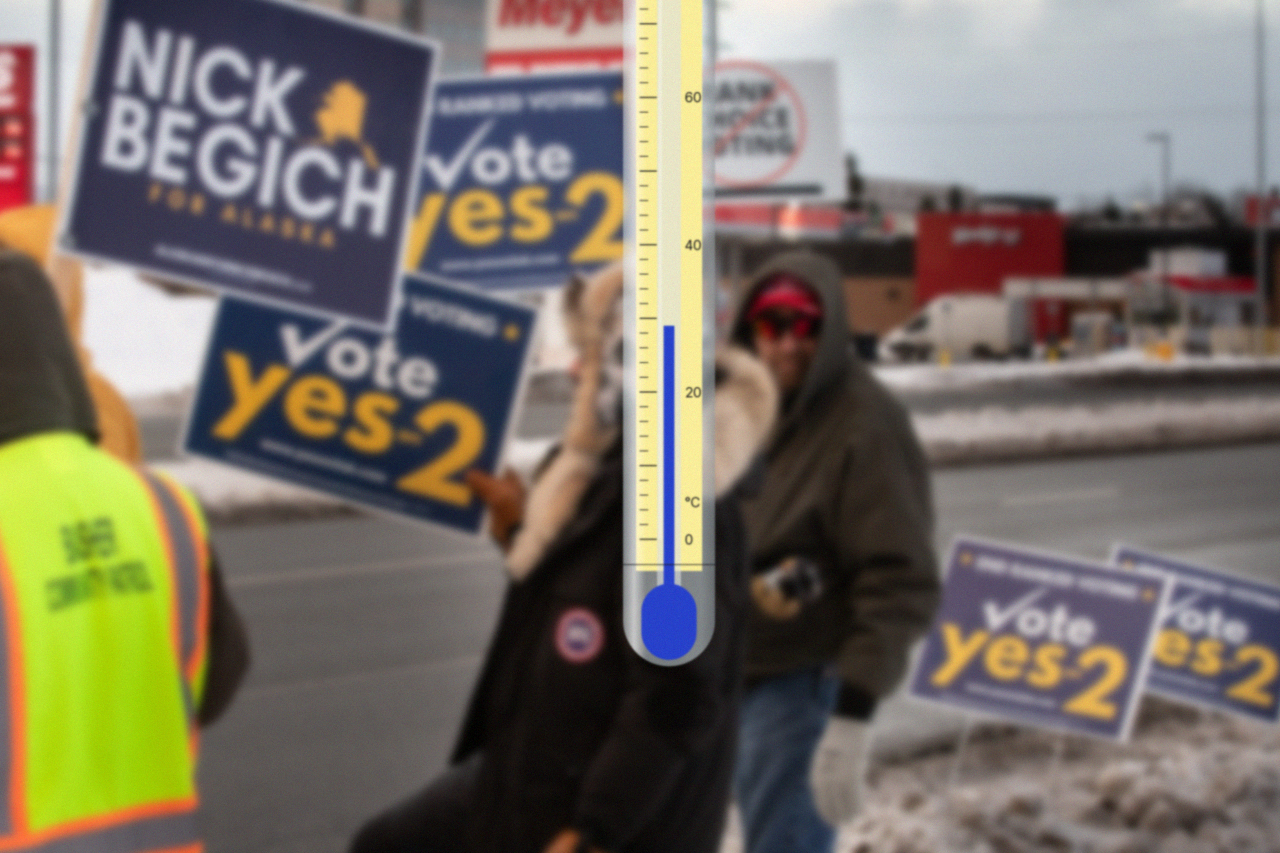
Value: 29; °C
